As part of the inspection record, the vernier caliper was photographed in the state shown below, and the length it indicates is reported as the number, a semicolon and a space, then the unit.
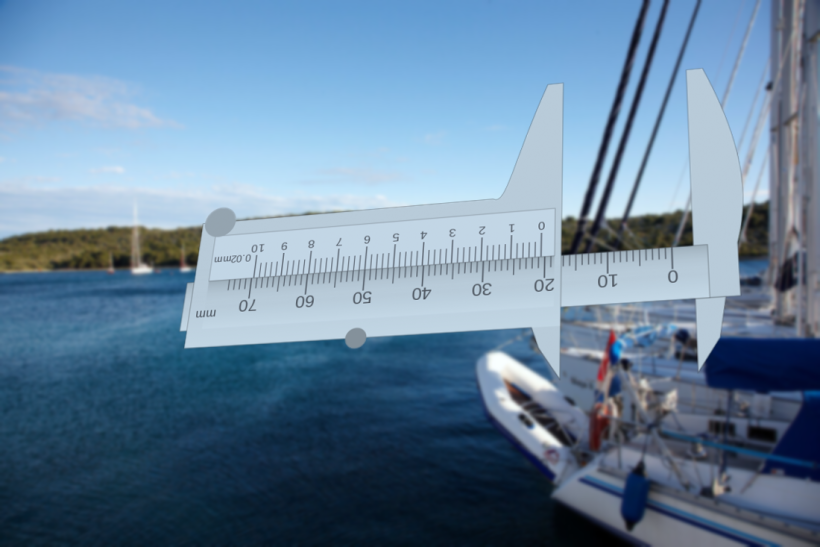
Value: 20.6; mm
